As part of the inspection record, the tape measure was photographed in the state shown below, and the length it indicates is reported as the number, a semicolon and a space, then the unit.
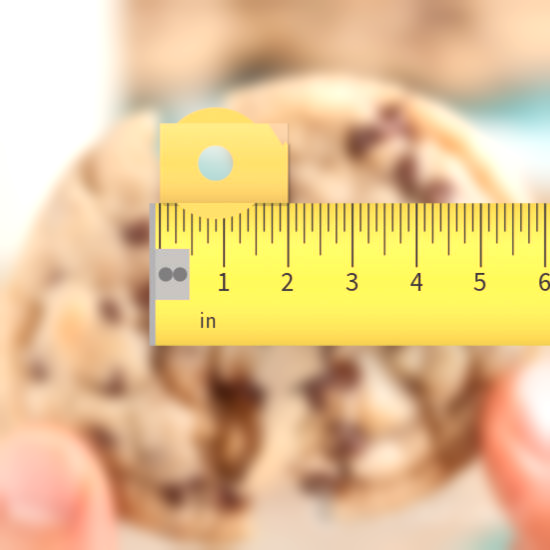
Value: 2; in
